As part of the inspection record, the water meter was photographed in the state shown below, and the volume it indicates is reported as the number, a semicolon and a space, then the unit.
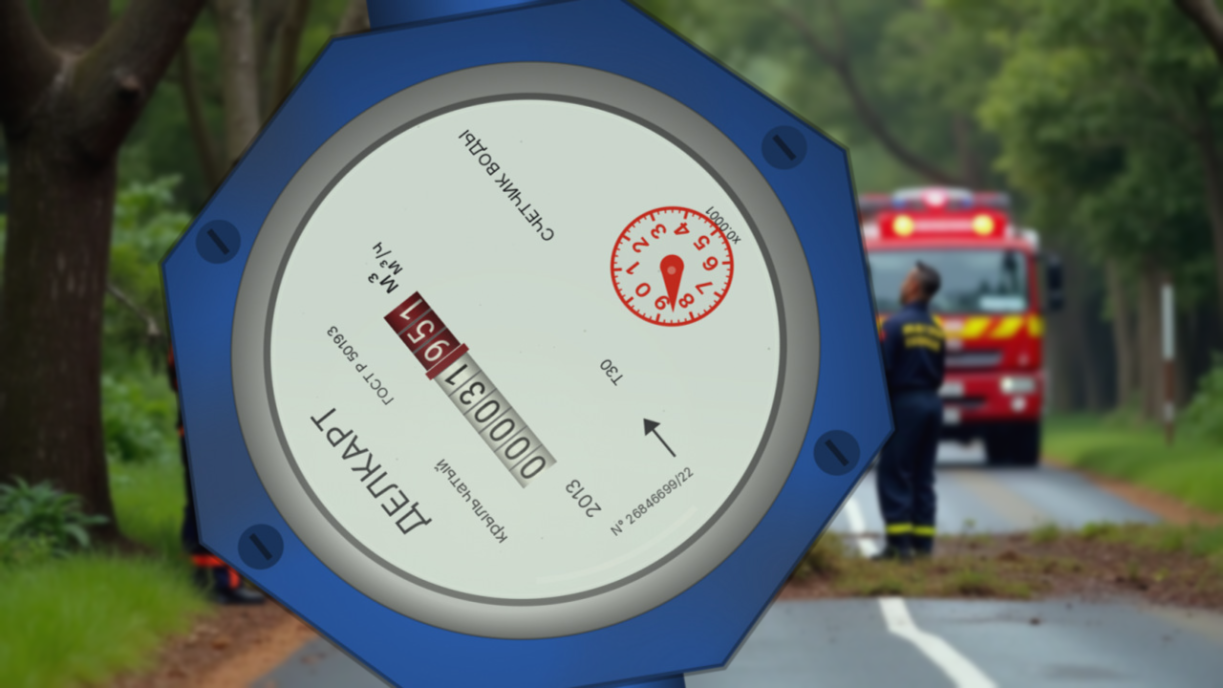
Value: 31.9508; m³
